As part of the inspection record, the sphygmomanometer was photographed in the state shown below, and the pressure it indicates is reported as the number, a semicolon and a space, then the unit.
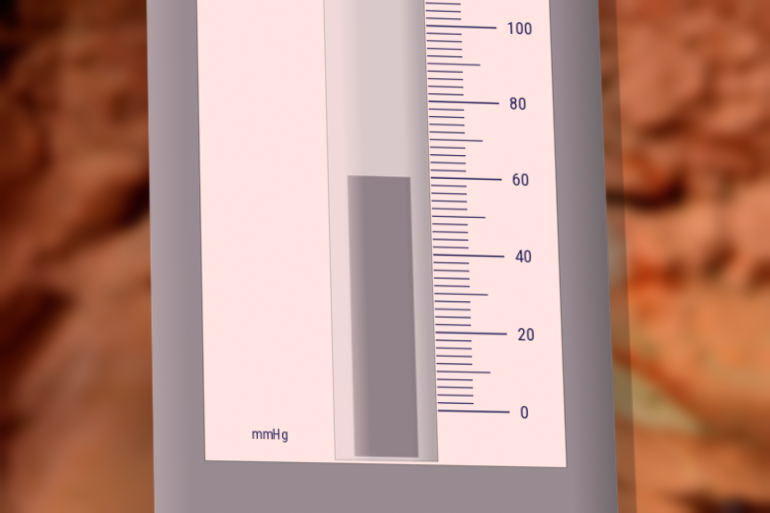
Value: 60; mmHg
